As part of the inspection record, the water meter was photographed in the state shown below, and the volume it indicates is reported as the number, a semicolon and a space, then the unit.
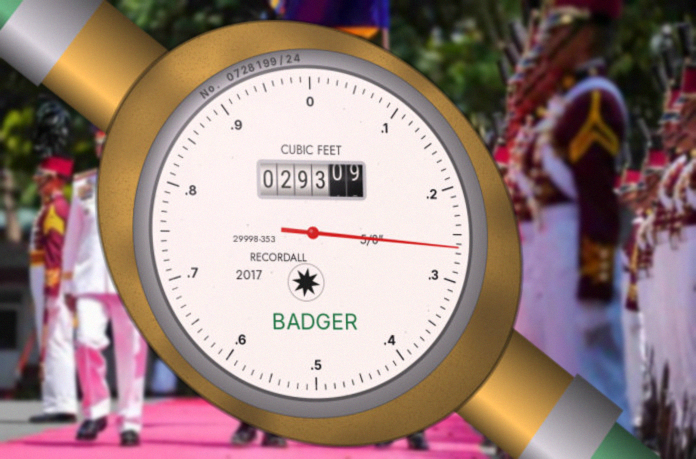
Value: 29309.26; ft³
